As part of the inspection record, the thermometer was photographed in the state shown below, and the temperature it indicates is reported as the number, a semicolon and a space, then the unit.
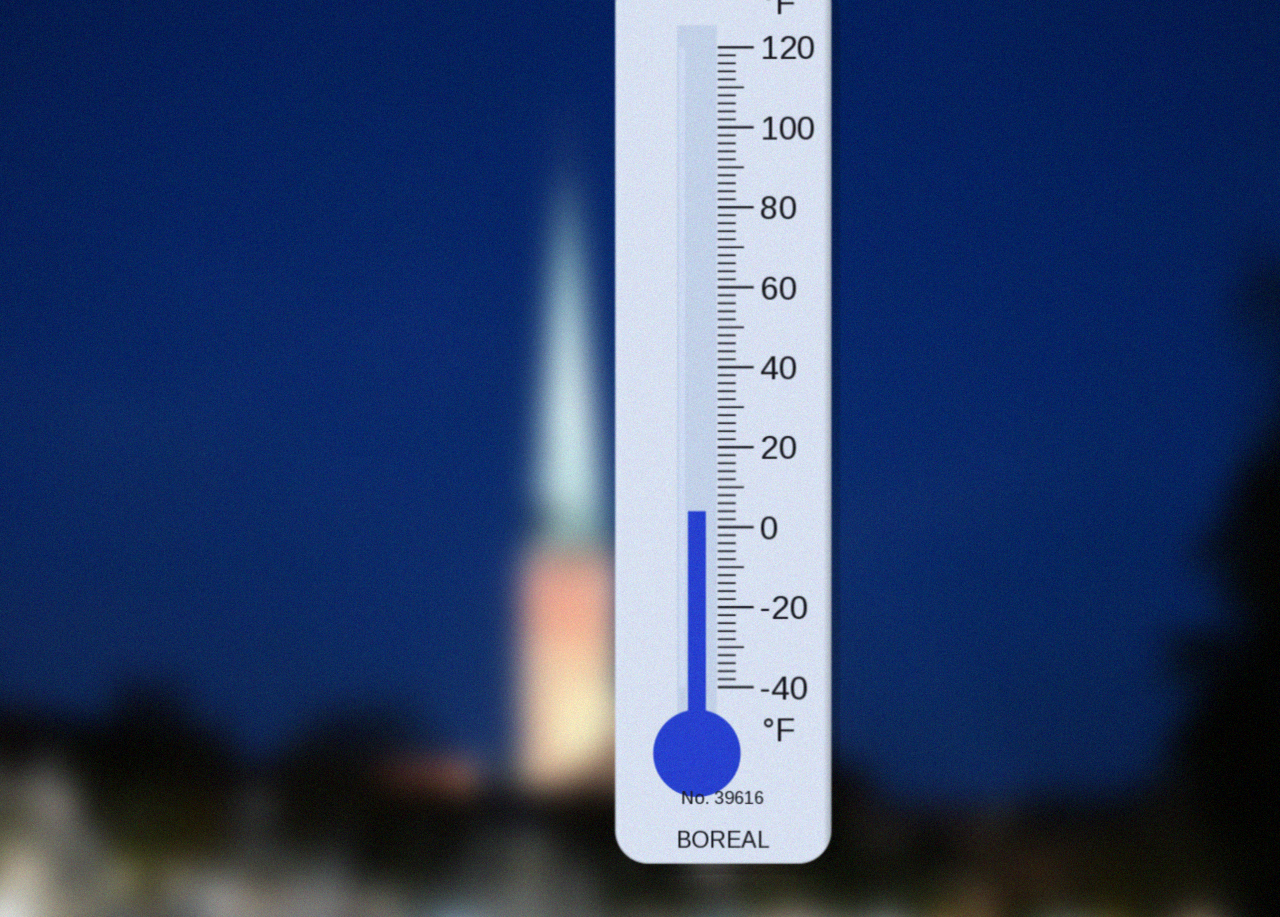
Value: 4; °F
